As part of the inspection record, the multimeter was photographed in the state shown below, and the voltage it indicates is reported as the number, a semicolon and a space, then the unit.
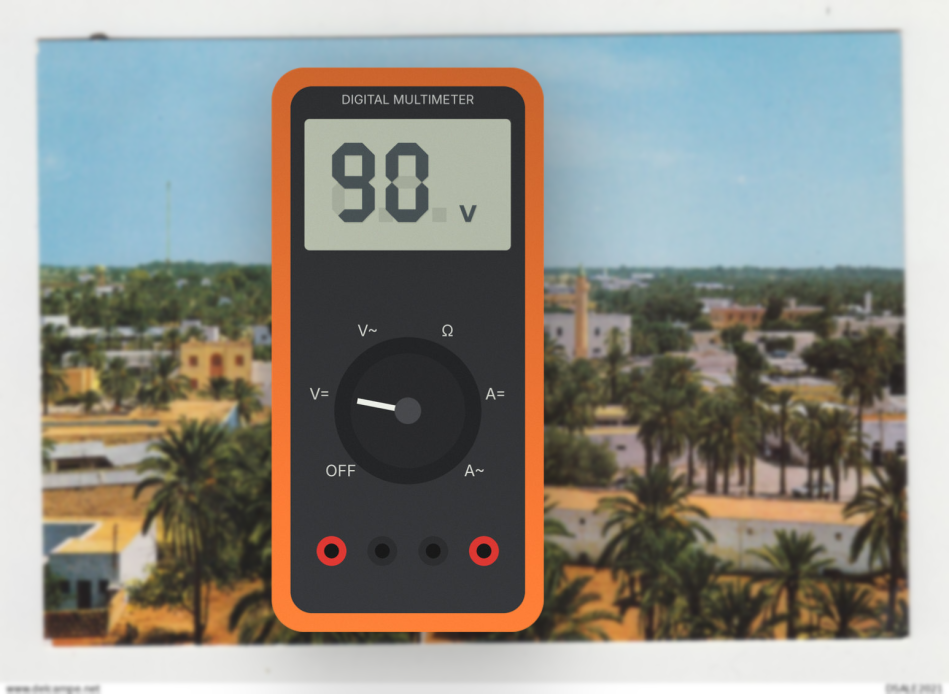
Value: 90; V
